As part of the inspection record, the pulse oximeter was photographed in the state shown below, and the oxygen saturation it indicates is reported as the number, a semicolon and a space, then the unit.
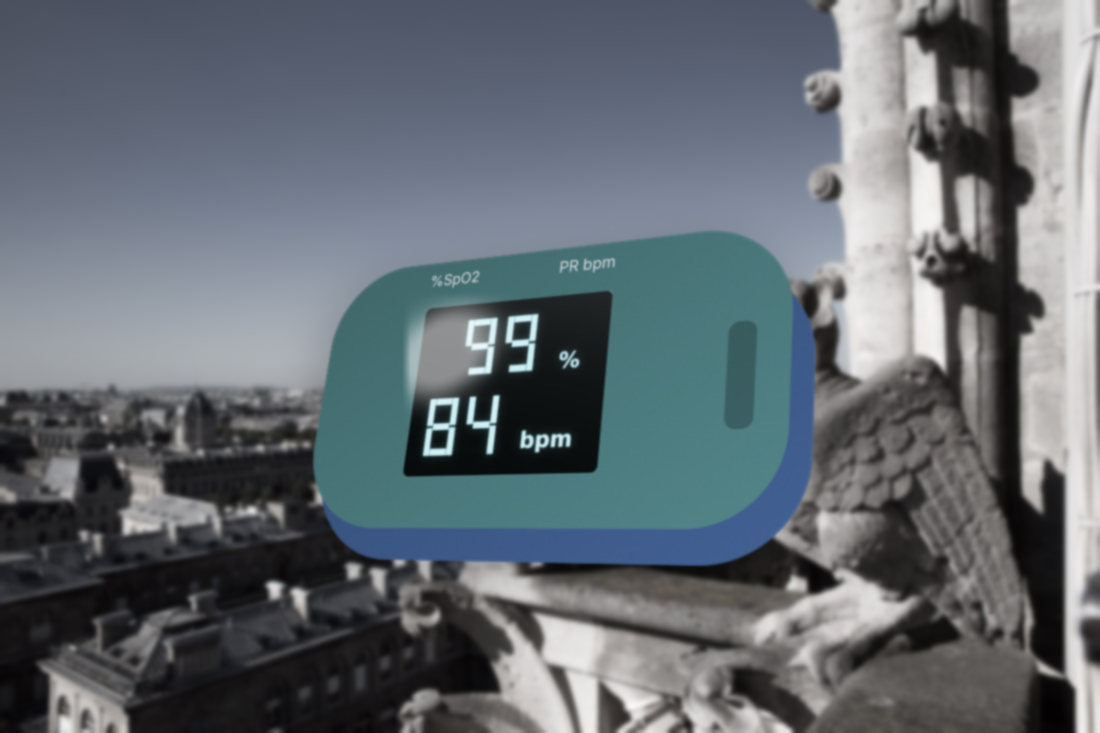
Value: 99; %
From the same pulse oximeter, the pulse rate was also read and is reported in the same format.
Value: 84; bpm
